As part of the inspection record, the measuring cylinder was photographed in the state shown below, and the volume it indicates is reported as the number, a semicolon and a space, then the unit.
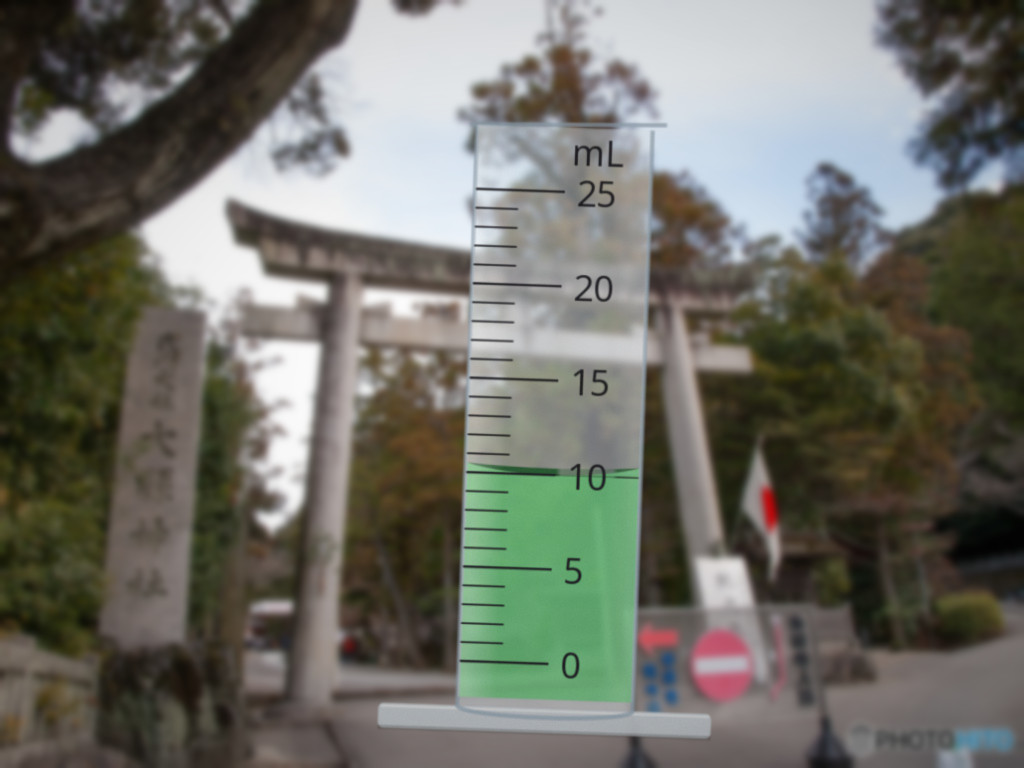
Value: 10; mL
